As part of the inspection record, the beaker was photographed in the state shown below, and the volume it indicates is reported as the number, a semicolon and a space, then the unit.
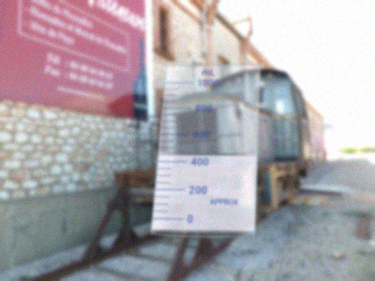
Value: 450; mL
